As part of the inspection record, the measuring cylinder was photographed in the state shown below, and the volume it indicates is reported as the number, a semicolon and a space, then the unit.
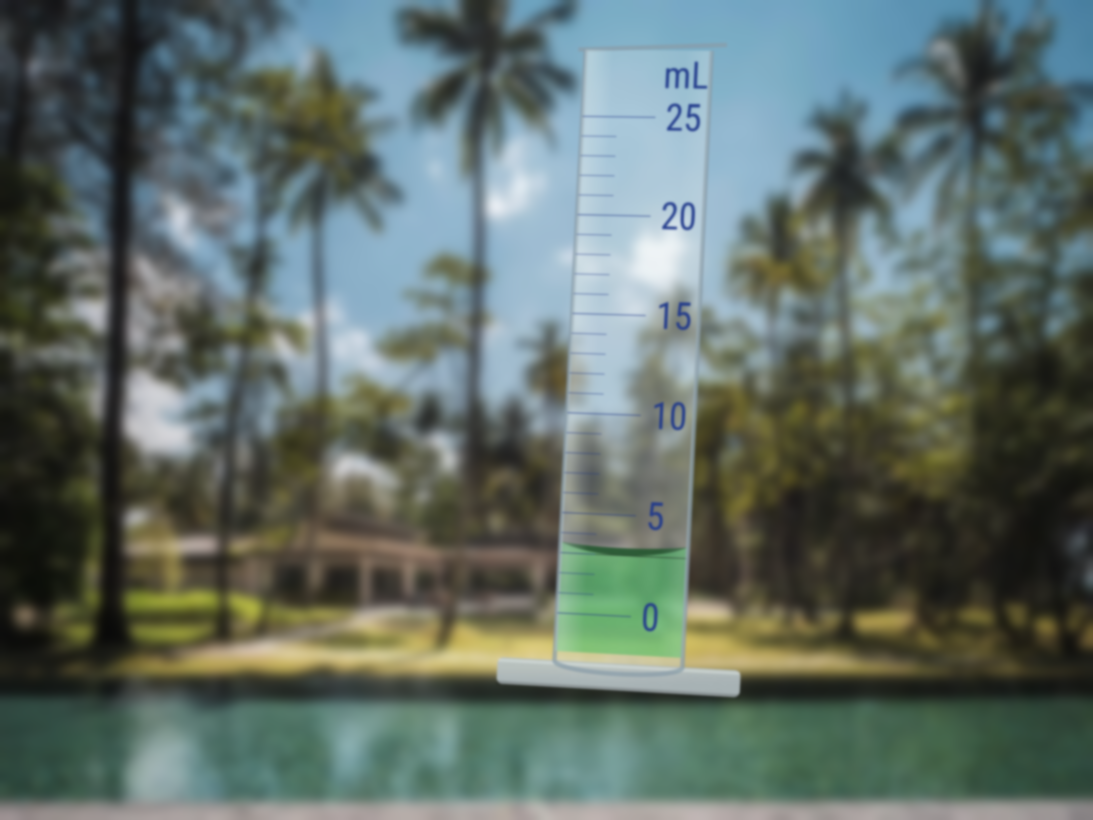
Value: 3; mL
